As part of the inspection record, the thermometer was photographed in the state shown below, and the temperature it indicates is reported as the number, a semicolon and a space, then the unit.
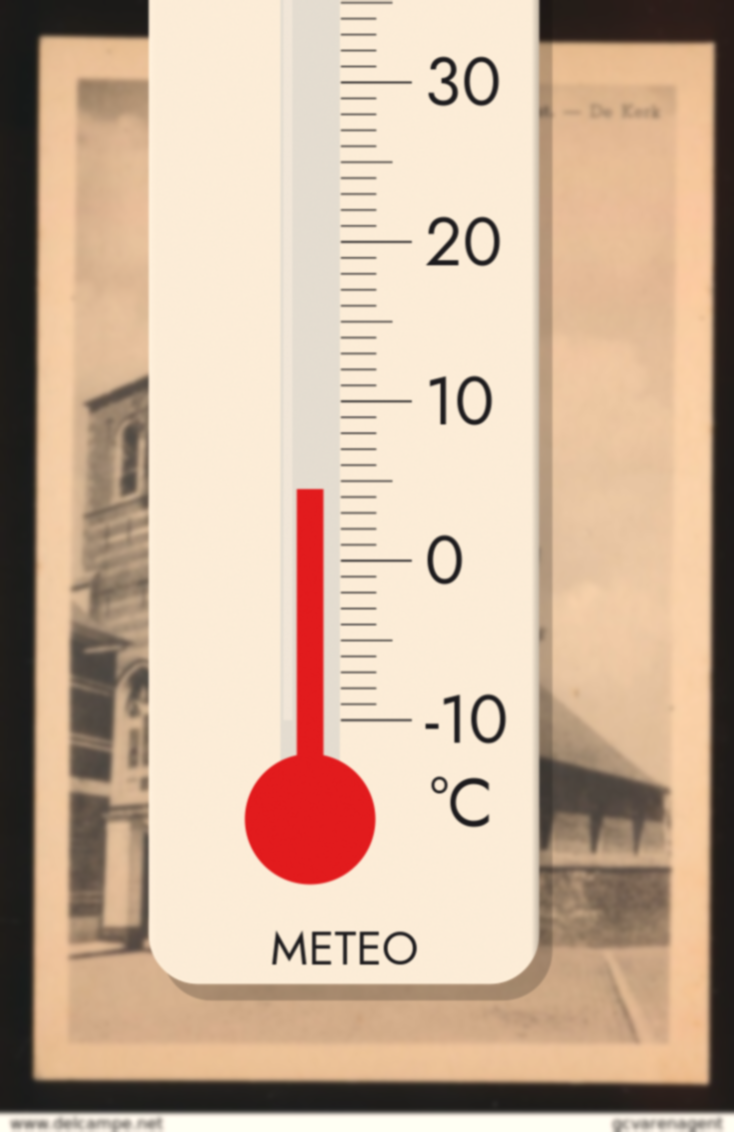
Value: 4.5; °C
